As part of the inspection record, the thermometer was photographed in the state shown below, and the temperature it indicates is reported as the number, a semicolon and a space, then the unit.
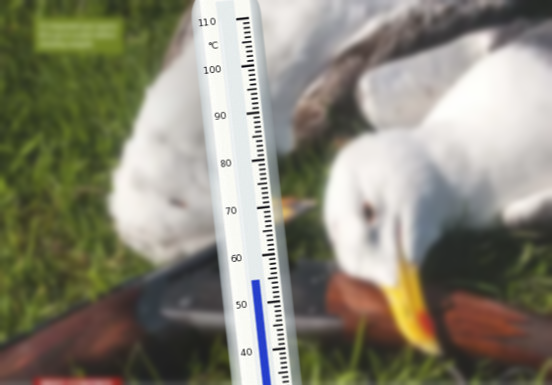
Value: 55; °C
